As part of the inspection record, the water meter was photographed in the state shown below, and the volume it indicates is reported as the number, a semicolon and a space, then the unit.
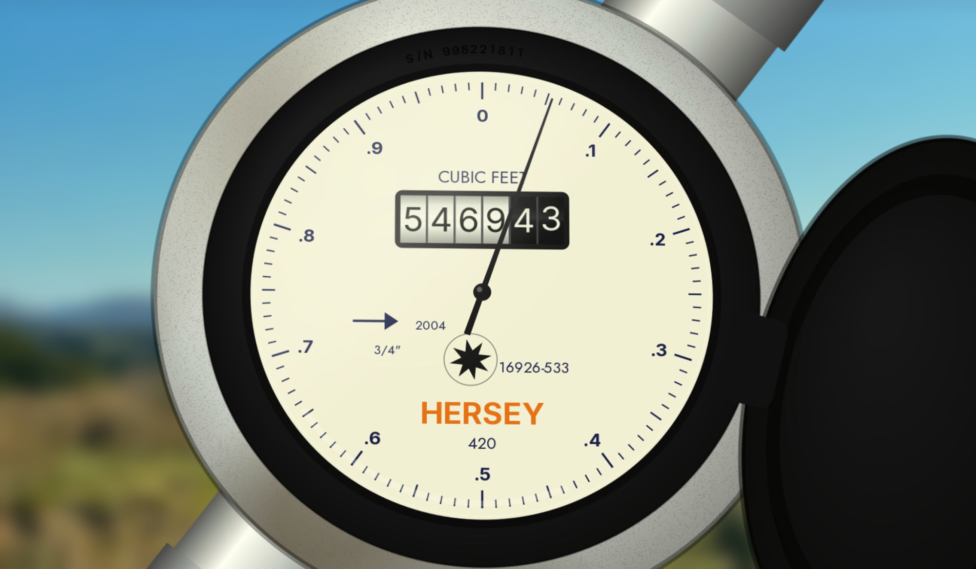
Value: 546943.05; ft³
